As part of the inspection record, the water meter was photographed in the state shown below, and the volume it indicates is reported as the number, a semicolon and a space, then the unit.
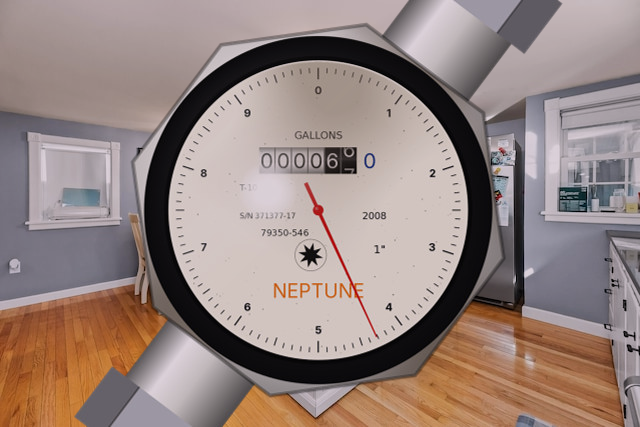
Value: 664.3; gal
